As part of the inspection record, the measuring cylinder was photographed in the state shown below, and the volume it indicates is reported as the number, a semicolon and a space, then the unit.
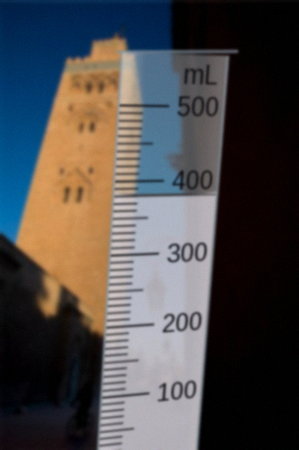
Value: 380; mL
